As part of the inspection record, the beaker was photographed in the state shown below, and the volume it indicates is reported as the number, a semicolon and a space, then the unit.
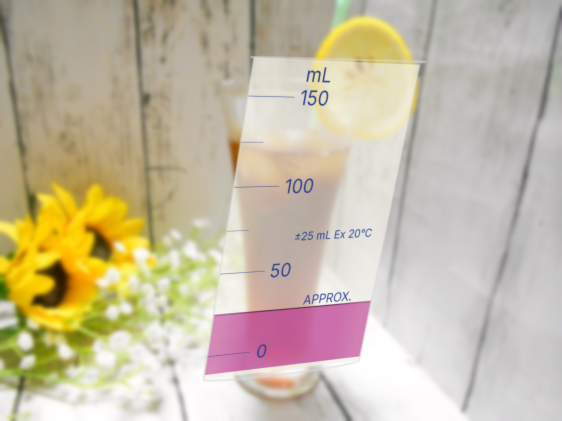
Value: 25; mL
